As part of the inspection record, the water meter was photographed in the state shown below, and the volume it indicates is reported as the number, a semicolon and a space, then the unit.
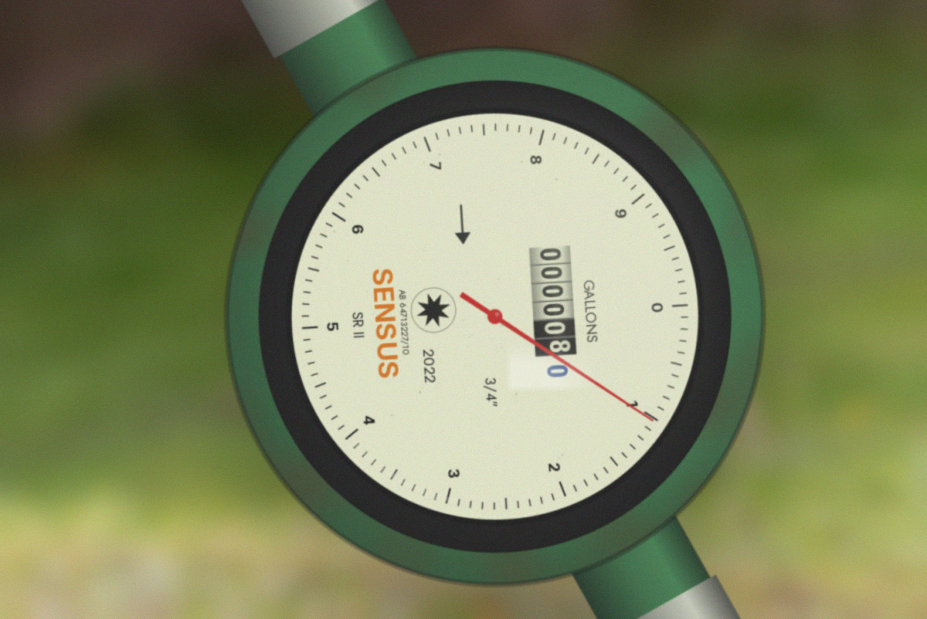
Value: 81.0; gal
